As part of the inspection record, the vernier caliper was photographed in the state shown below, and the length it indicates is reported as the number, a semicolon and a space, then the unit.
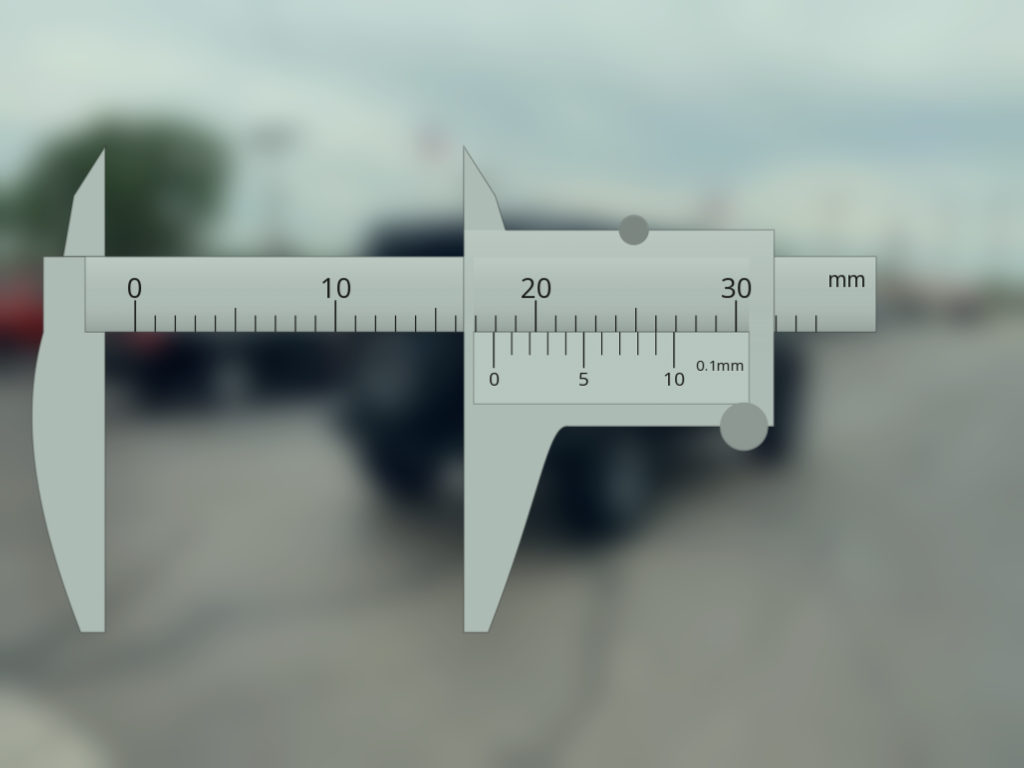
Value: 17.9; mm
